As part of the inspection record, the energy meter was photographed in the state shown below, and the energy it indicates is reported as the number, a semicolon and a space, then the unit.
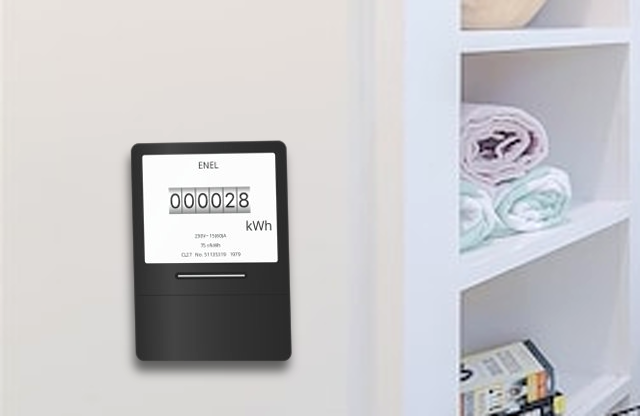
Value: 28; kWh
